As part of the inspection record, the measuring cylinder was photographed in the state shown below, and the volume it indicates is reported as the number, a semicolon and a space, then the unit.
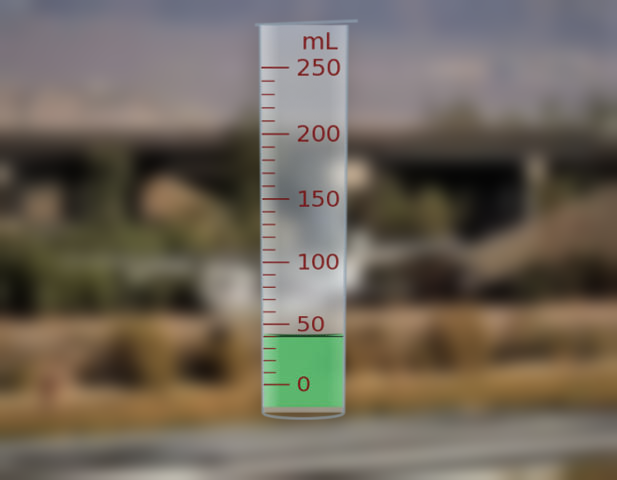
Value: 40; mL
